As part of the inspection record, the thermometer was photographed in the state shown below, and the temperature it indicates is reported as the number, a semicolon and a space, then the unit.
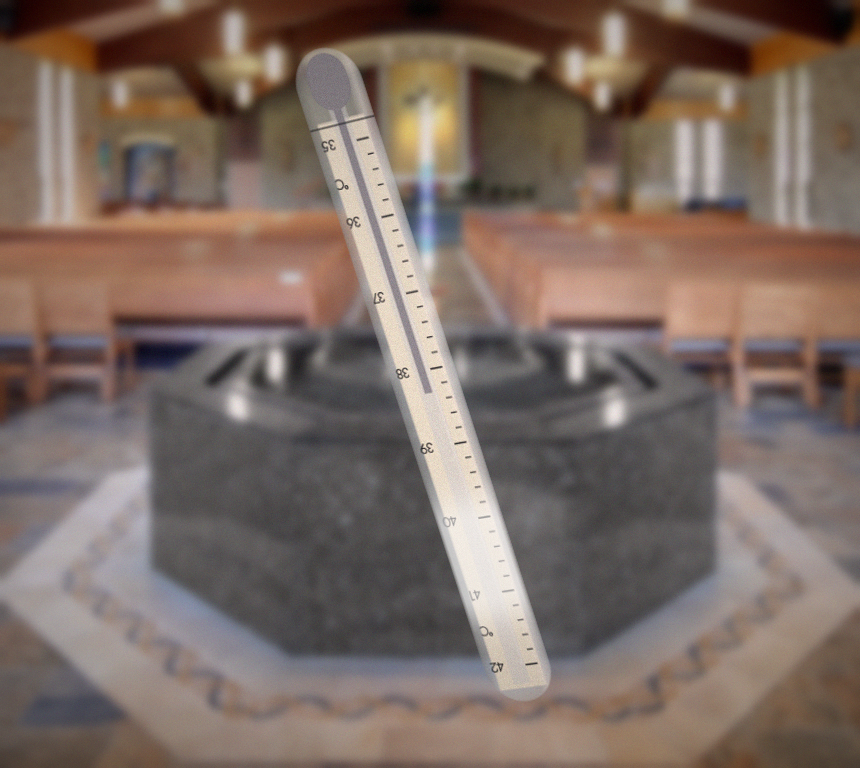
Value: 38.3; °C
